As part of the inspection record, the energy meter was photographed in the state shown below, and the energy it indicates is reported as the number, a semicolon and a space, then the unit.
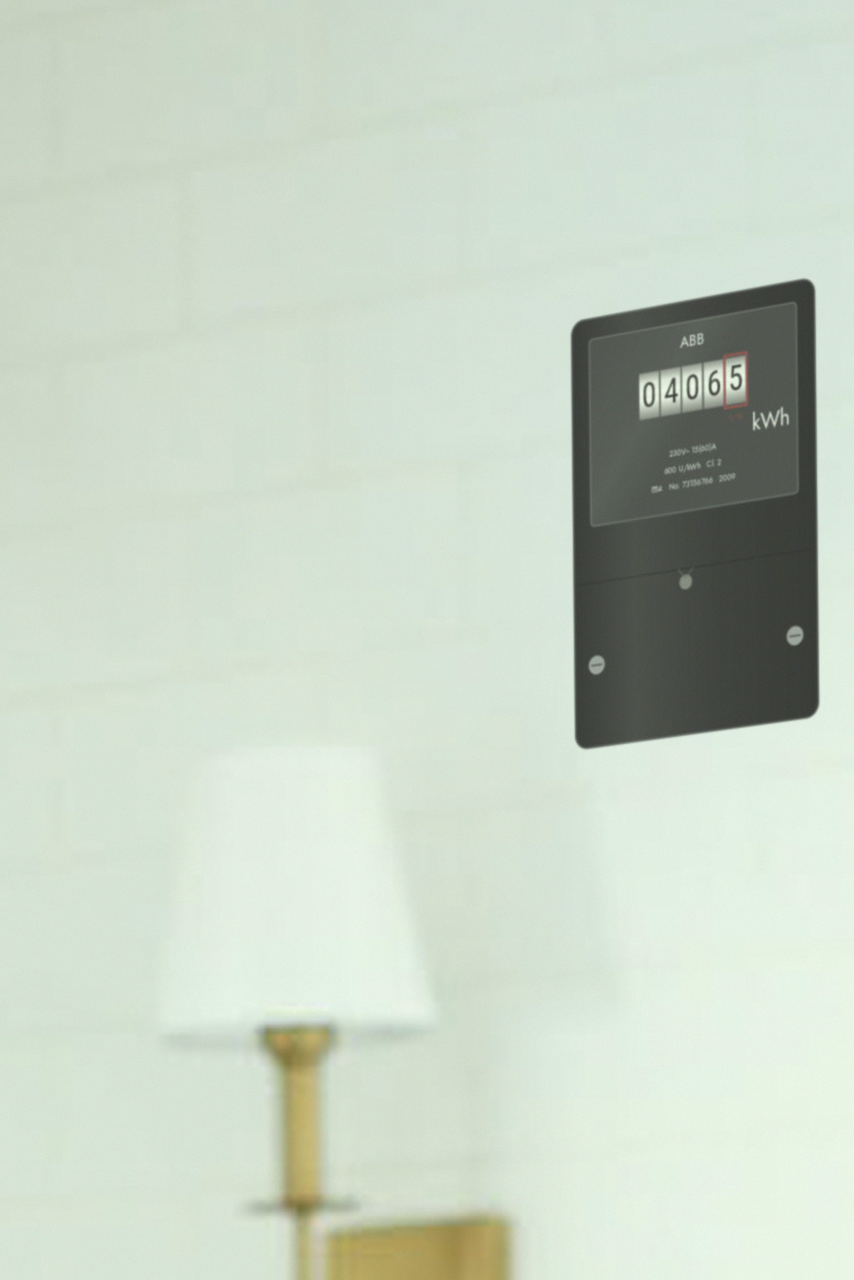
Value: 406.5; kWh
